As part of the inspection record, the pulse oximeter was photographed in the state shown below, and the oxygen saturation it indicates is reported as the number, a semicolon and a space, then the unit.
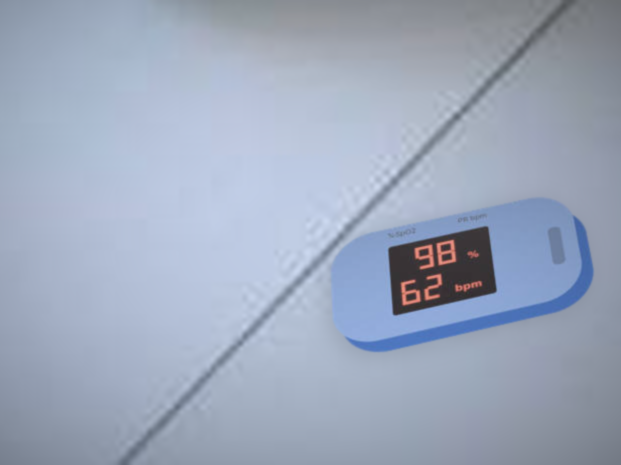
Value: 98; %
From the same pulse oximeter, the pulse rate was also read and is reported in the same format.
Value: 62; bpm
